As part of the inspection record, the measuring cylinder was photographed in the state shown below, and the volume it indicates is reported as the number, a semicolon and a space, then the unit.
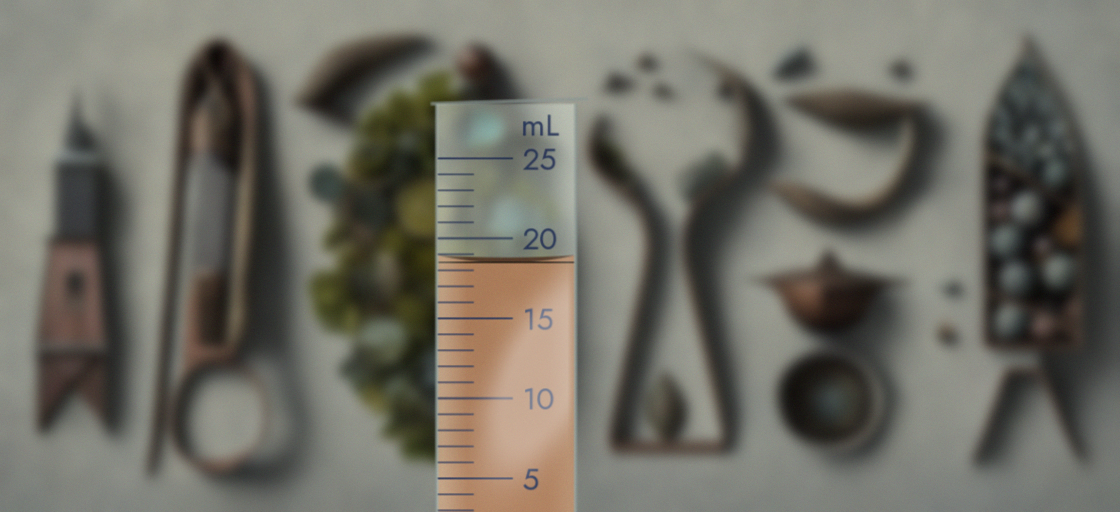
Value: 18.5; mL
